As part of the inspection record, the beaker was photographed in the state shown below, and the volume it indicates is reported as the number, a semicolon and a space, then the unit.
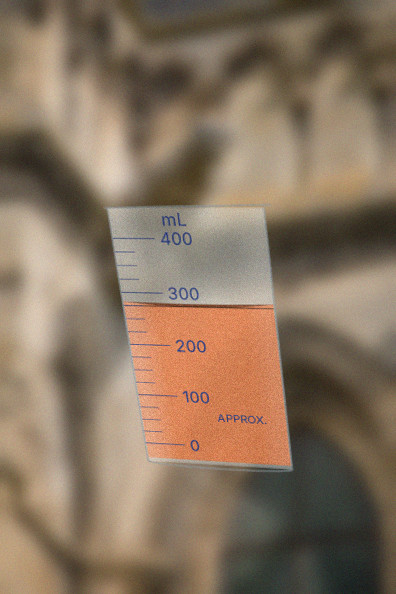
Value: 275; mL
